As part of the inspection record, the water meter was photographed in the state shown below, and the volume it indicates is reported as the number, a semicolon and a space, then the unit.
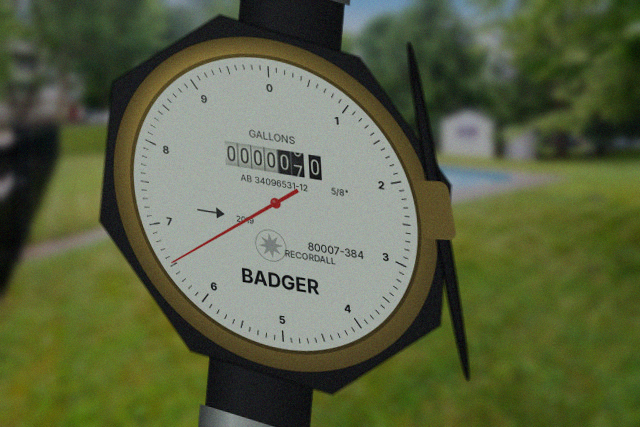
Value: 66.5; gal
